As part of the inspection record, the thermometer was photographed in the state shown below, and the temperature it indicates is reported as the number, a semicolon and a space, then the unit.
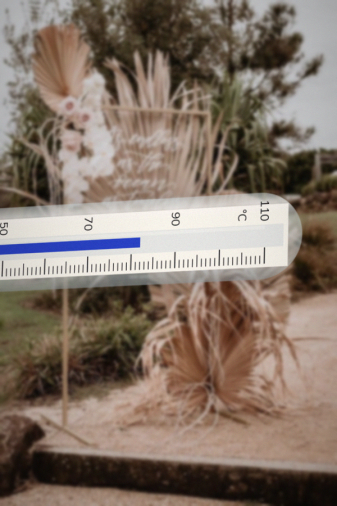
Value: 82; °C
